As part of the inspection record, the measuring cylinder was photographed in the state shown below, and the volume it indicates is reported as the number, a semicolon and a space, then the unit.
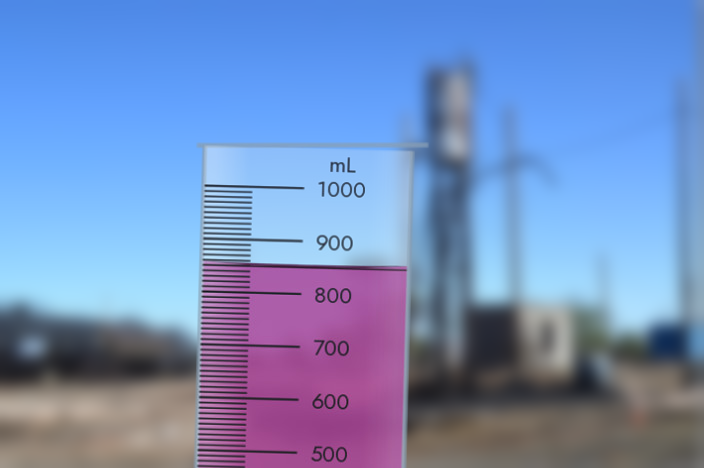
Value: 850; mL
